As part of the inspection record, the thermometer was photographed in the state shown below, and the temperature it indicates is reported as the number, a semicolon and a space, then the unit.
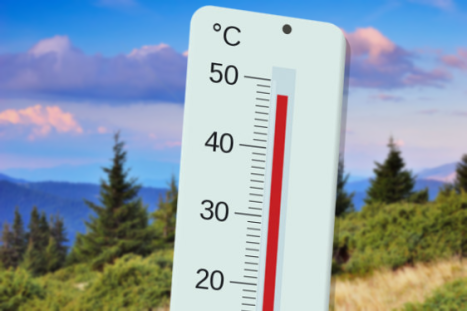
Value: 48; °C
